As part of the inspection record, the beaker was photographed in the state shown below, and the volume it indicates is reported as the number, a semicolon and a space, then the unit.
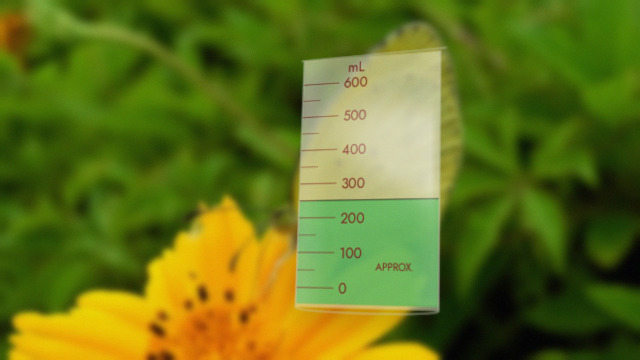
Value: 250; mL
